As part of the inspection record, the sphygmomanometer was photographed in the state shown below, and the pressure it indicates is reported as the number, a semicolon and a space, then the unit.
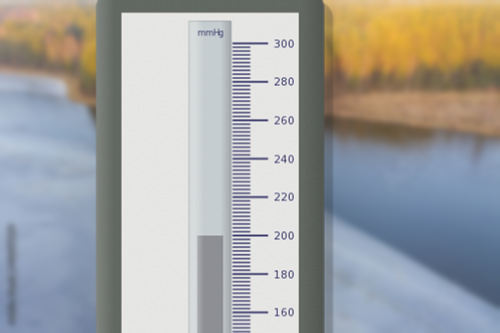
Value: 200; mmHg
